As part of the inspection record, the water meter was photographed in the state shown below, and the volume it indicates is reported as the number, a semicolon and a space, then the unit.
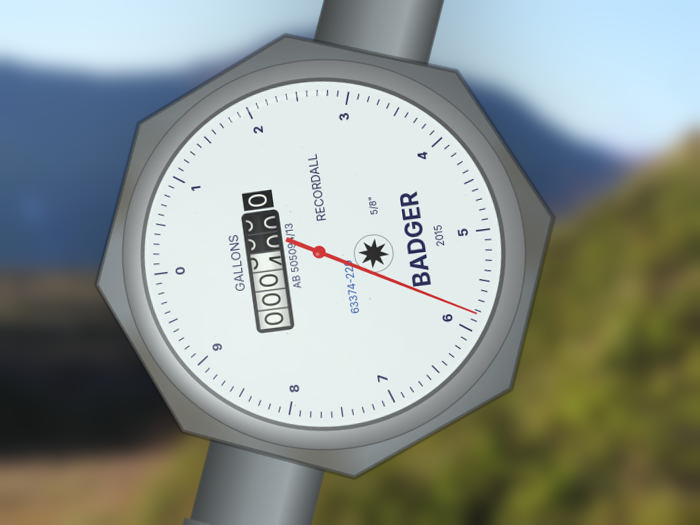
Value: 3995.8; gal
